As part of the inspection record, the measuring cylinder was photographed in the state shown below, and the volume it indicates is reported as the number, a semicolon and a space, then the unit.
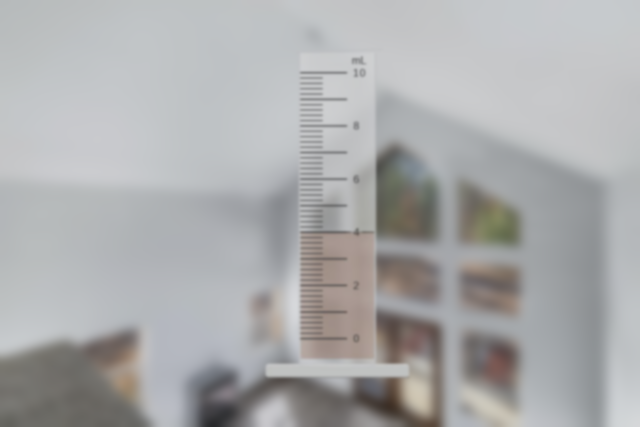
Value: 4; mL
